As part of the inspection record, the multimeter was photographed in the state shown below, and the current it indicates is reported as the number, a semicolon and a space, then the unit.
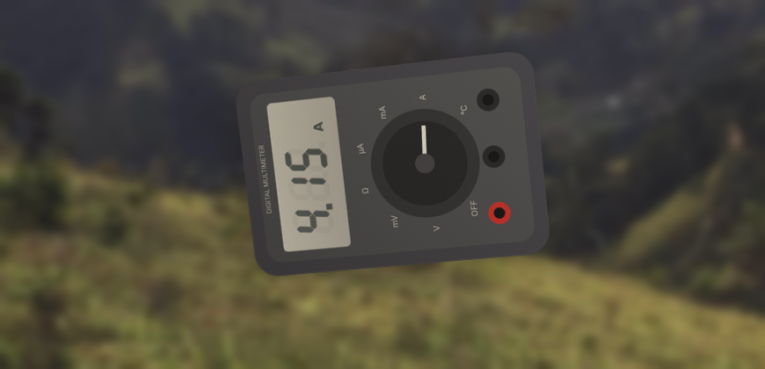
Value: 4.15; A
